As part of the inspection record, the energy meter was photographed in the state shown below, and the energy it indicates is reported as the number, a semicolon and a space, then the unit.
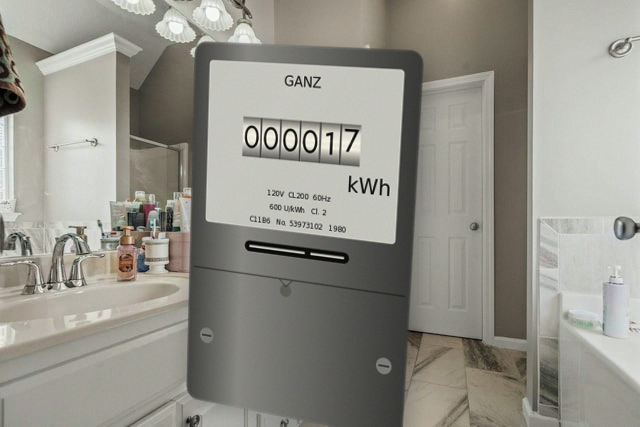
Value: 17; kWh
